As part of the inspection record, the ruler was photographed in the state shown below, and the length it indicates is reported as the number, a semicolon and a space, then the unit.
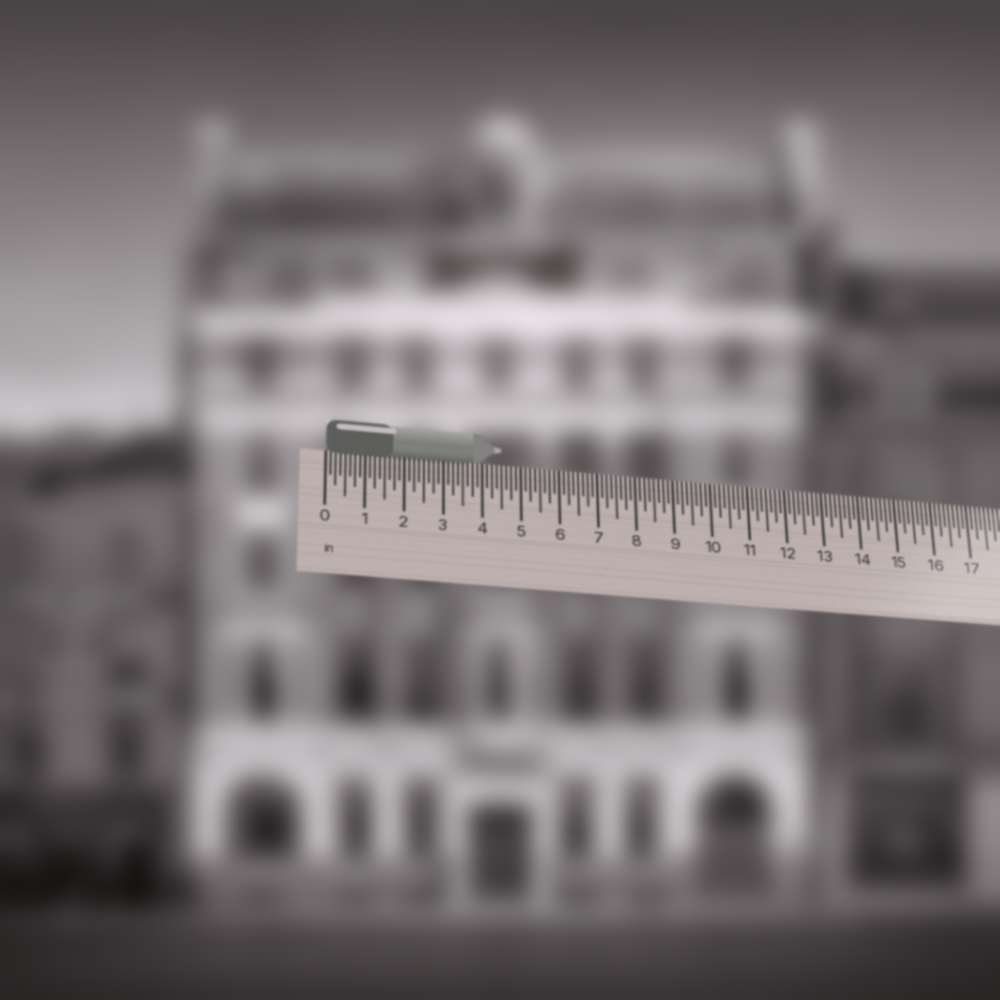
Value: 4.5; in
